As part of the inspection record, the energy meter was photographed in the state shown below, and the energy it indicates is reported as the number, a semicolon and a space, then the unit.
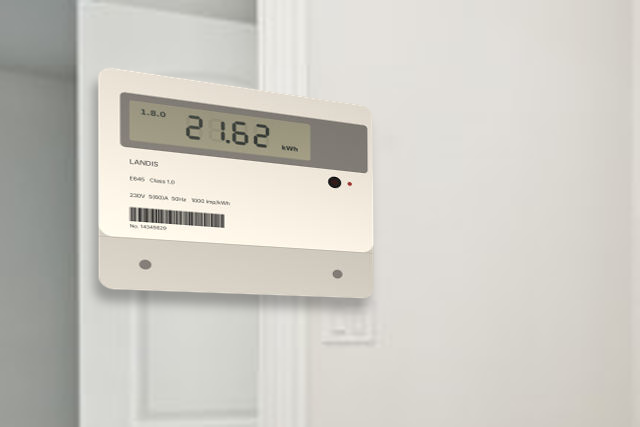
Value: 21.62; kWh
